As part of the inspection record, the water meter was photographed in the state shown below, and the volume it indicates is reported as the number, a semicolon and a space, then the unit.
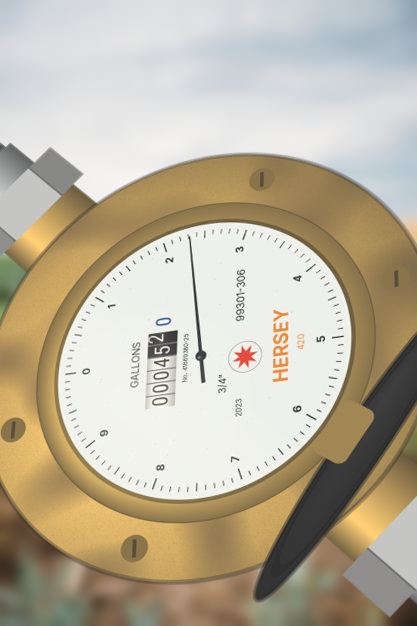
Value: 4522.3; gal
